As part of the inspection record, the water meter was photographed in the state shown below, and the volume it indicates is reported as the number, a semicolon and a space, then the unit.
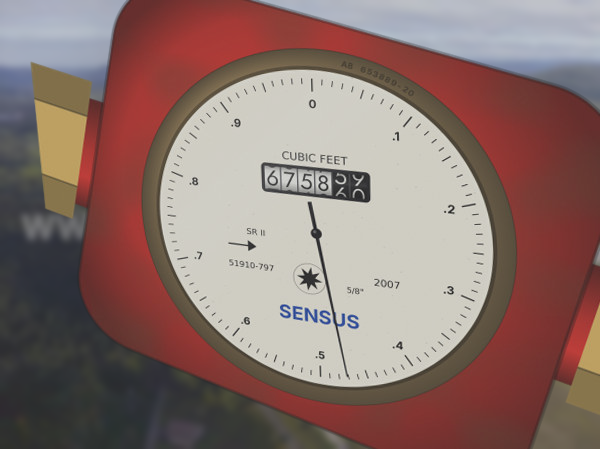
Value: 675859.47; ft³
